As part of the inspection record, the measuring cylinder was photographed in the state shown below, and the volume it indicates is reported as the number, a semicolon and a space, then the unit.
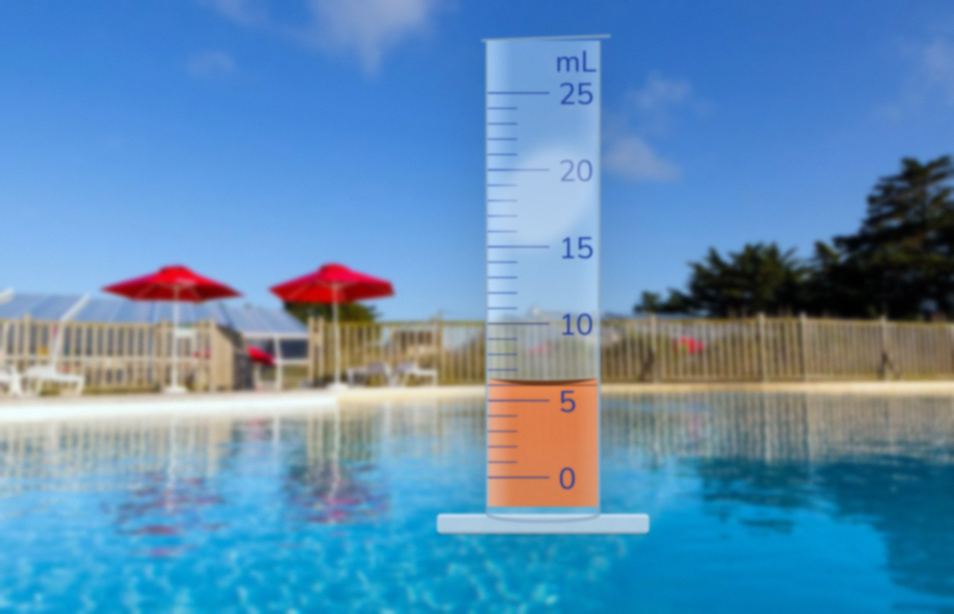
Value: 6; mL
